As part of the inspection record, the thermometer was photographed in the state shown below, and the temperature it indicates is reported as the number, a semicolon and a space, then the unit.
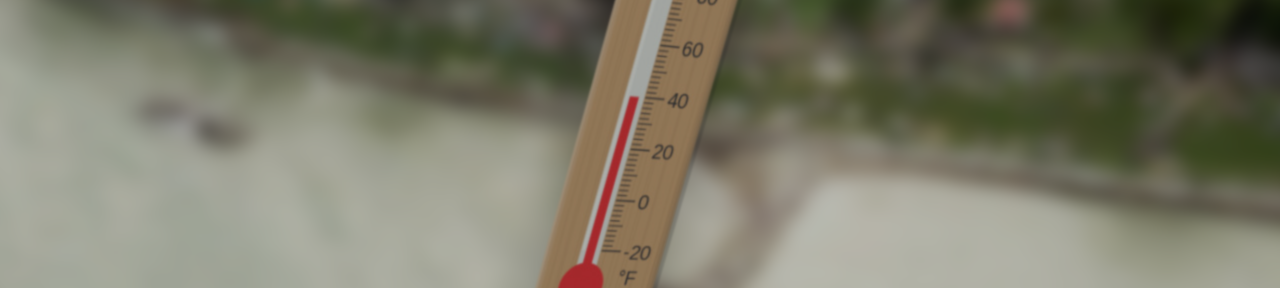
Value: 40; °F
